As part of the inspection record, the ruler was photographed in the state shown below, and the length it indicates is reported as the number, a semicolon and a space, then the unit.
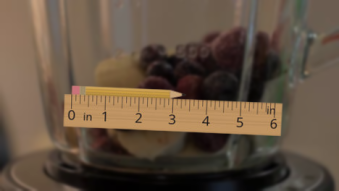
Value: 3.375; in
